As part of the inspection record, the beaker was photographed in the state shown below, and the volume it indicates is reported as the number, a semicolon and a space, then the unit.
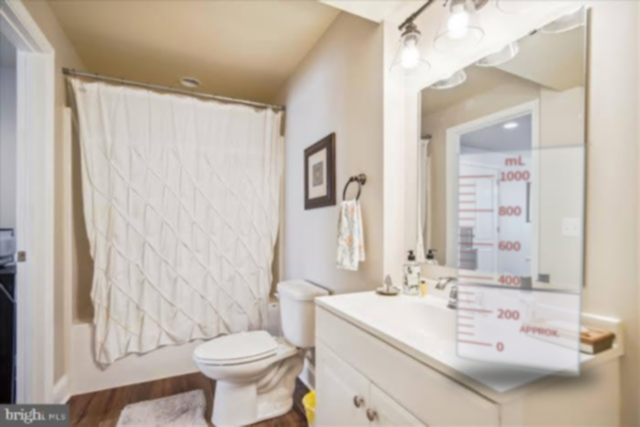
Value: 350; mL
